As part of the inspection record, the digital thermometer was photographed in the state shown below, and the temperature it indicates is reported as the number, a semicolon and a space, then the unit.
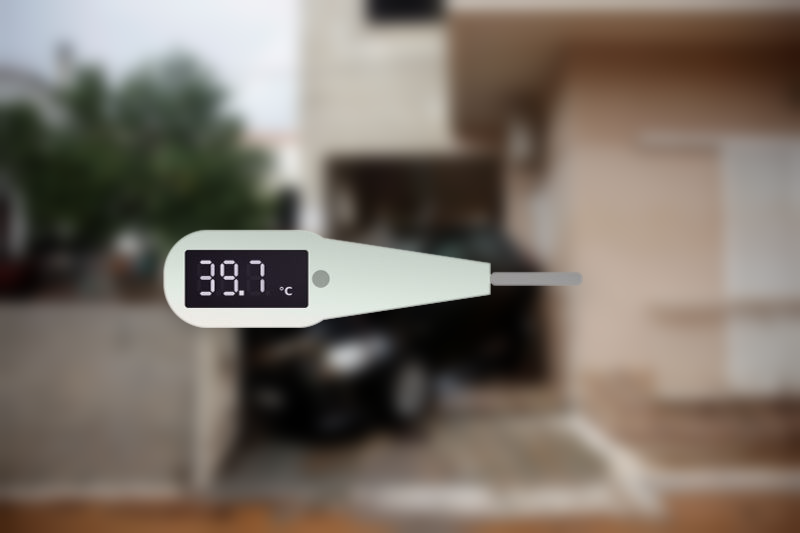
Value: 39.7; °C
